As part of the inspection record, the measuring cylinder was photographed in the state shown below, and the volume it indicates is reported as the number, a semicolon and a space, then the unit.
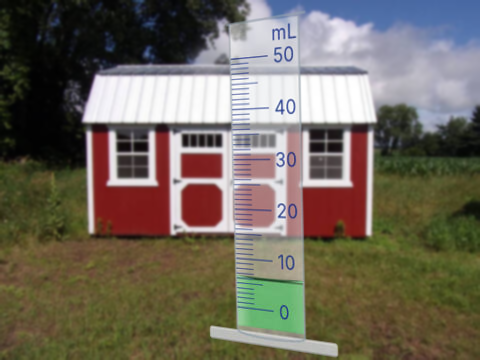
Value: 6; mL
